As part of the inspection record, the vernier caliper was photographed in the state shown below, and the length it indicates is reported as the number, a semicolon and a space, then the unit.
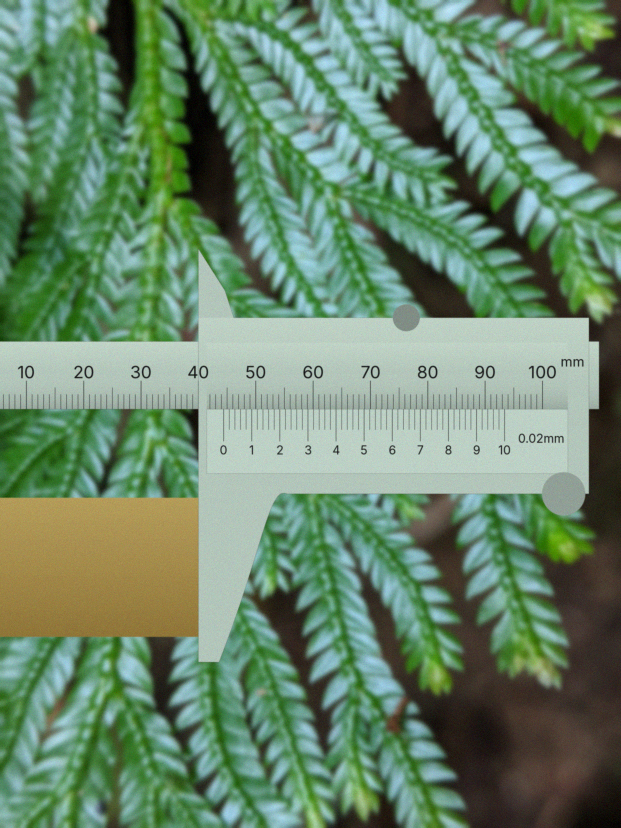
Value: 44.4; mm
